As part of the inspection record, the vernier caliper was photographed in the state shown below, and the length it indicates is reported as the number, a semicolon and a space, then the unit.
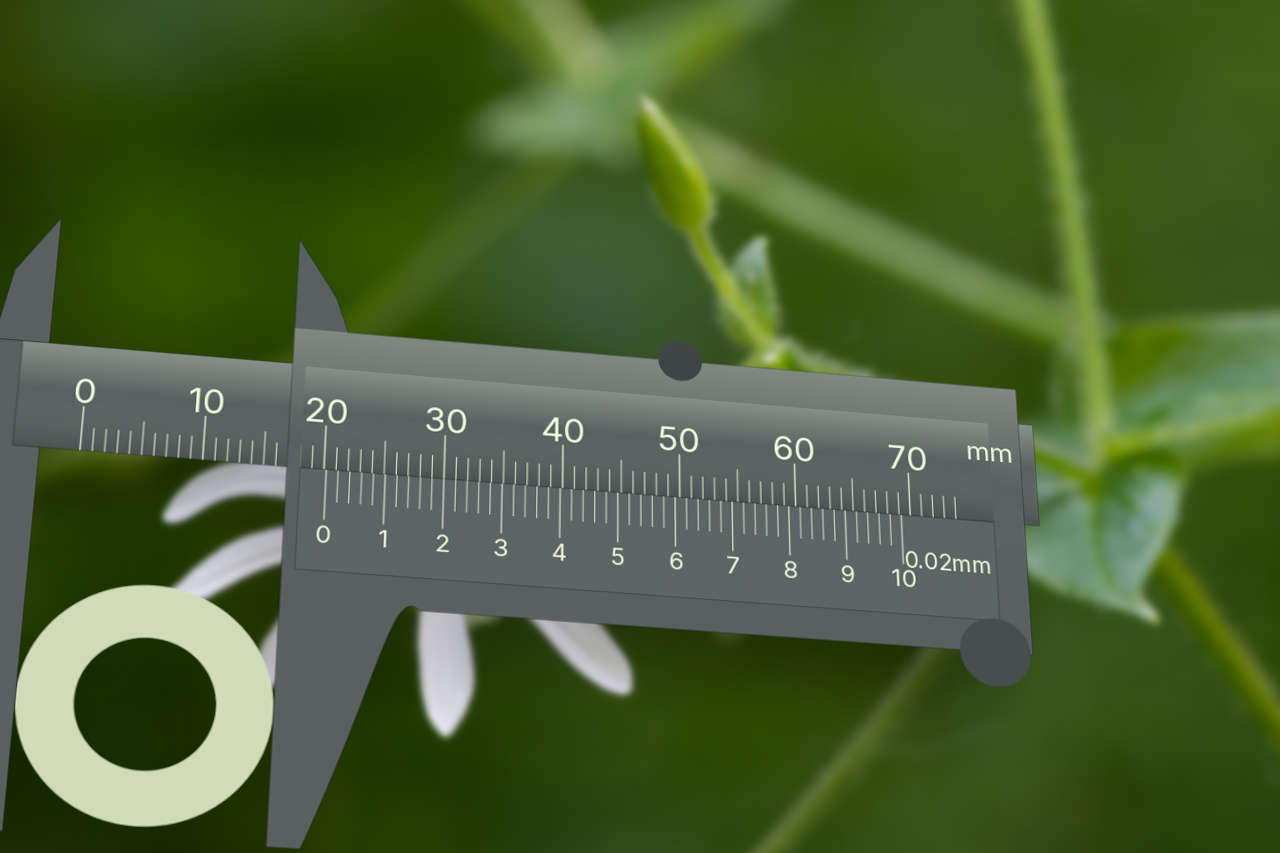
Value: 20.2; mm
